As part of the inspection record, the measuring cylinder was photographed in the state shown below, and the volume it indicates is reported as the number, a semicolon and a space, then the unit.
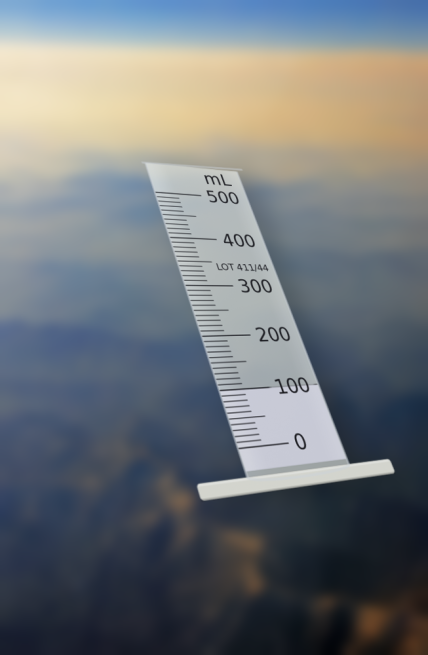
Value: 100; mL
